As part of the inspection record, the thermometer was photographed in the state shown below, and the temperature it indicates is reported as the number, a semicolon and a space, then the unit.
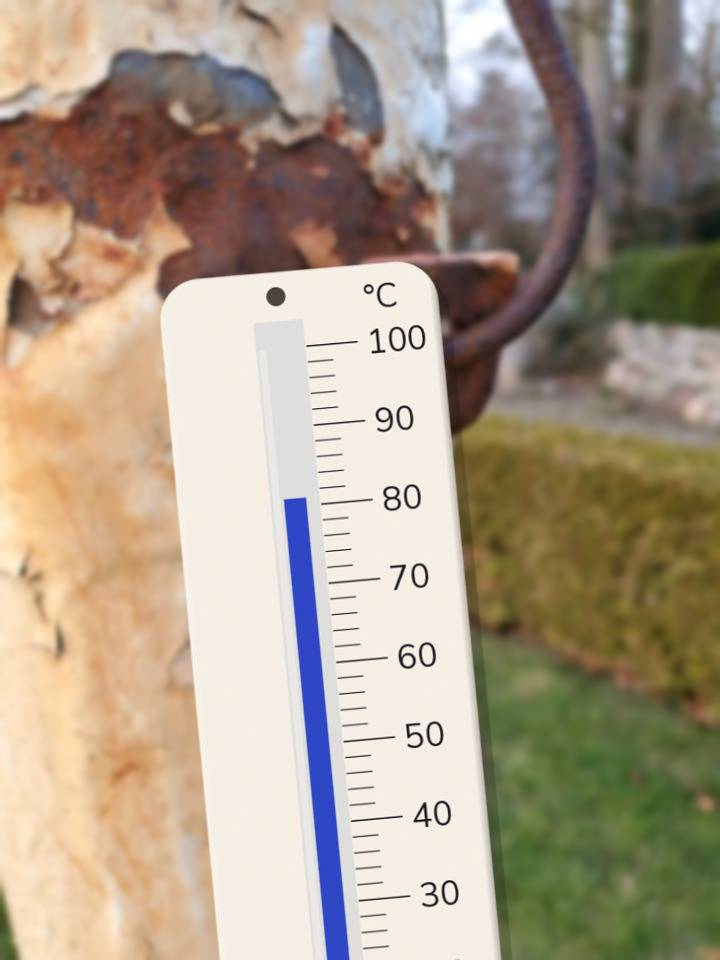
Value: 81; °C
